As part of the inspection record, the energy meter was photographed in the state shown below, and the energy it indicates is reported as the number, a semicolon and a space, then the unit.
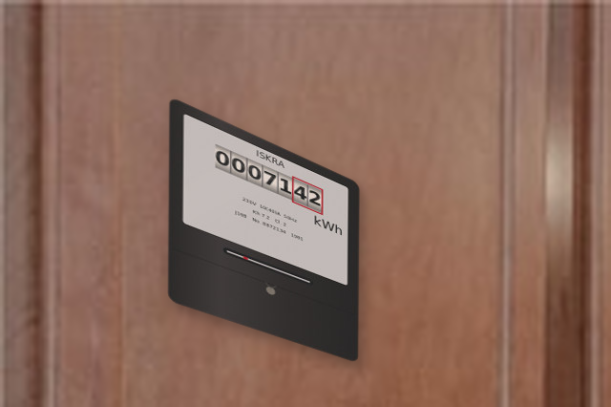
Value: 71.42; kWh
